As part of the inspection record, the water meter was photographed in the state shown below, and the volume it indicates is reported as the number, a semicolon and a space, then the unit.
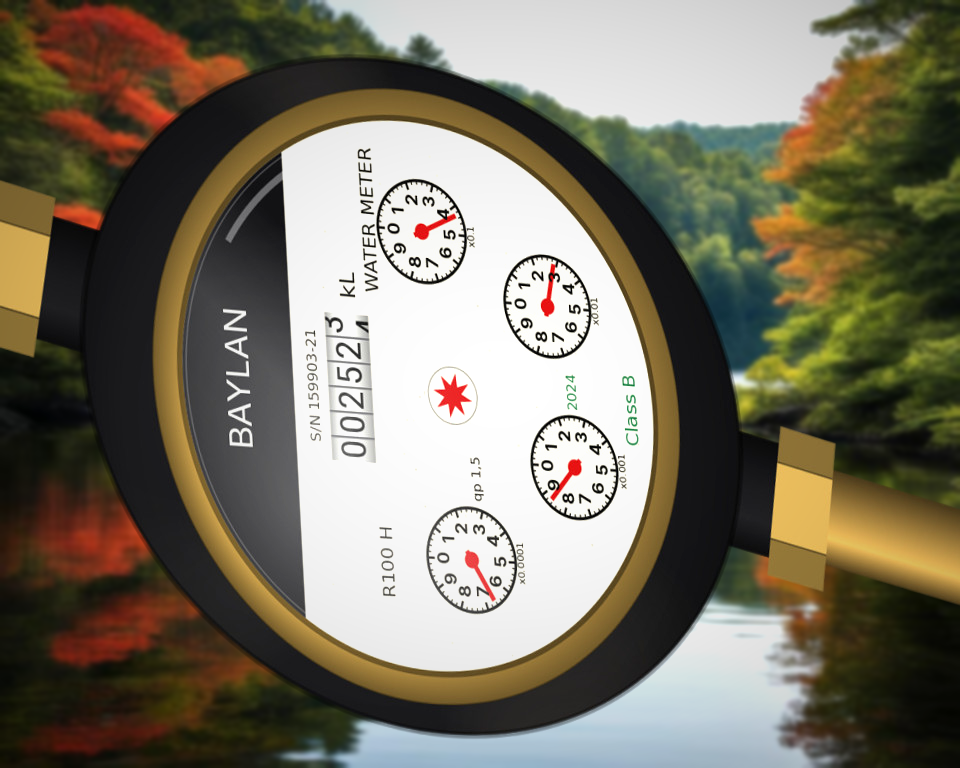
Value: 2523.4286; kL
